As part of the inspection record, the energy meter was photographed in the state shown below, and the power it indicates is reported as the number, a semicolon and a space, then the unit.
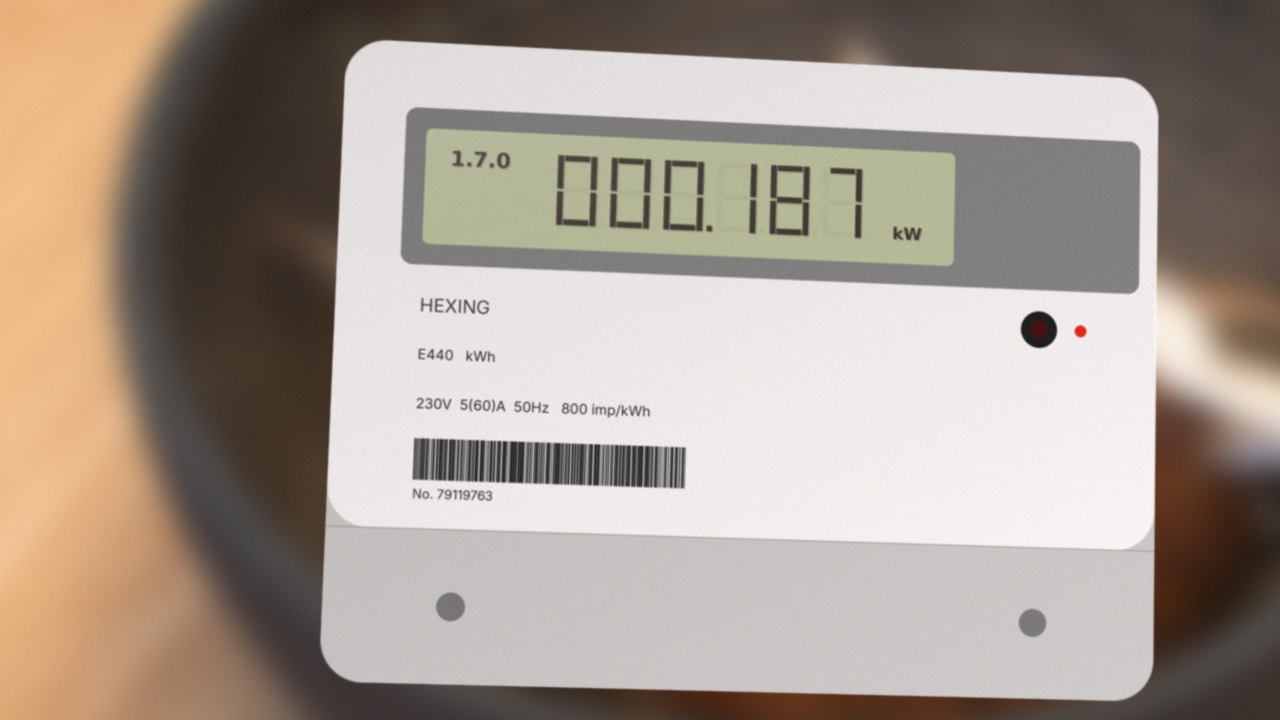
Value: 0.187; kW
